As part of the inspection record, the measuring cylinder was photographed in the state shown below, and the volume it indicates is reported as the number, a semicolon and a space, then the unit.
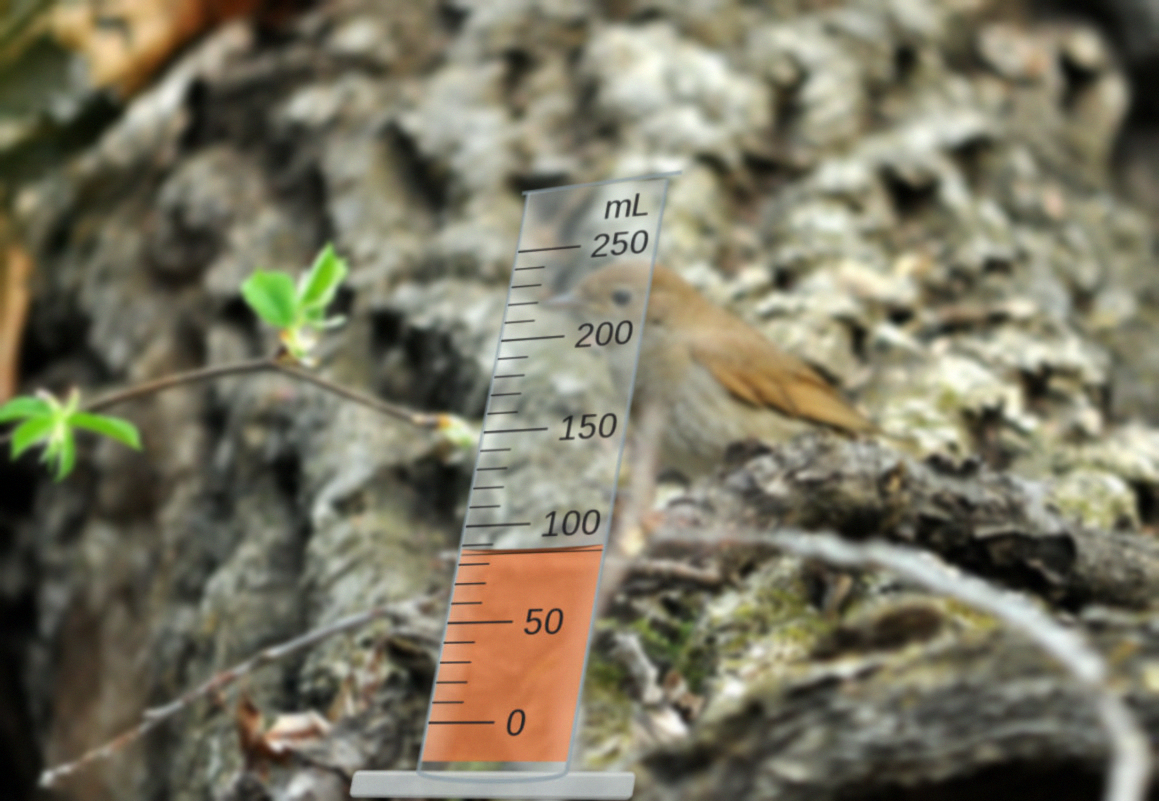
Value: 85; mL
